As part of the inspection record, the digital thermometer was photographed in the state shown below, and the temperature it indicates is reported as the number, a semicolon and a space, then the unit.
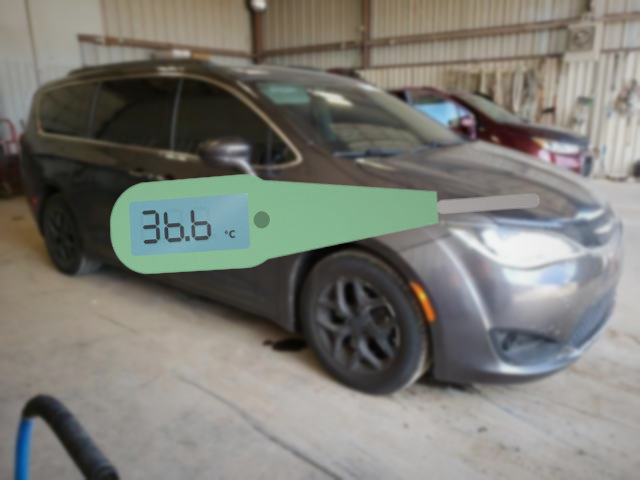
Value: 36.6; °C
